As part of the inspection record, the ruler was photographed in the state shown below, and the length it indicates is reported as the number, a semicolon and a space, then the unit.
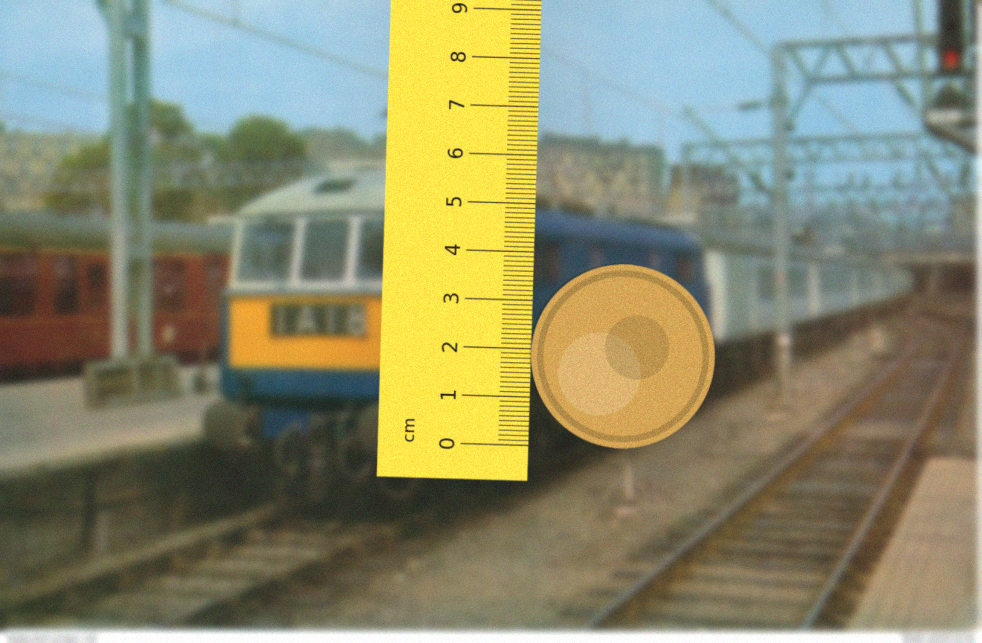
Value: 3.8; cm
